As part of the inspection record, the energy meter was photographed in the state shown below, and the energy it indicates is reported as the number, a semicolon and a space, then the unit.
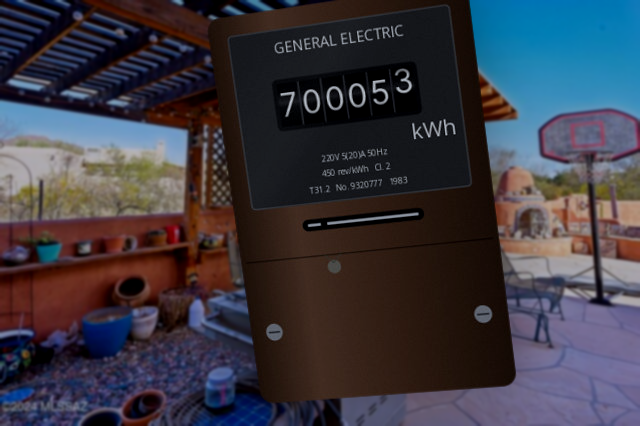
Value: 700053; kWh
